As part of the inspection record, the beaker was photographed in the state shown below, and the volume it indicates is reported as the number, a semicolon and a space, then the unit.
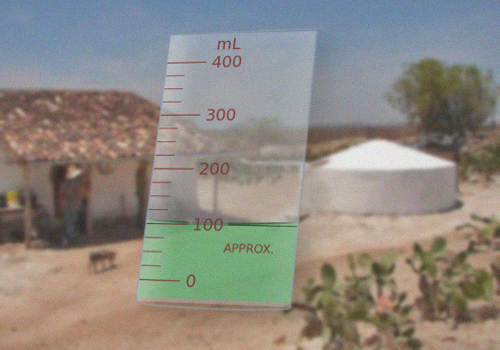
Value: 100; mL
